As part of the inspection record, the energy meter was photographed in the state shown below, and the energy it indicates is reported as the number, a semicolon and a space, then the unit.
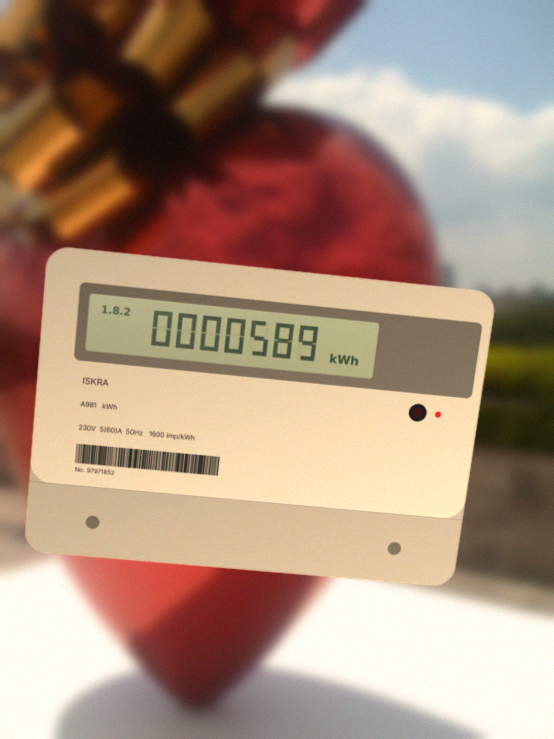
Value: 589; kWh
